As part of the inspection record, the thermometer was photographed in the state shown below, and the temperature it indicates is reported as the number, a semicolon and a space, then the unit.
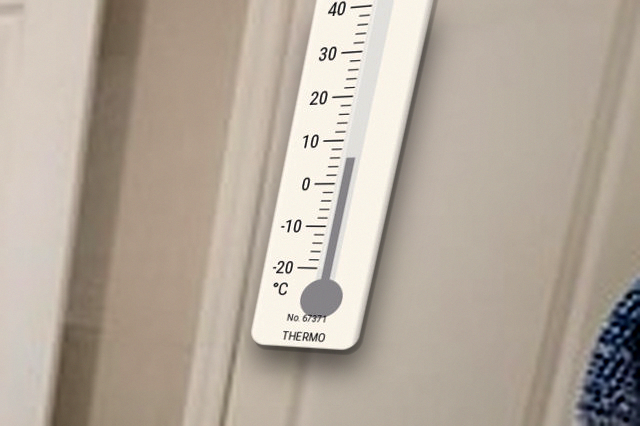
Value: 6; °C
